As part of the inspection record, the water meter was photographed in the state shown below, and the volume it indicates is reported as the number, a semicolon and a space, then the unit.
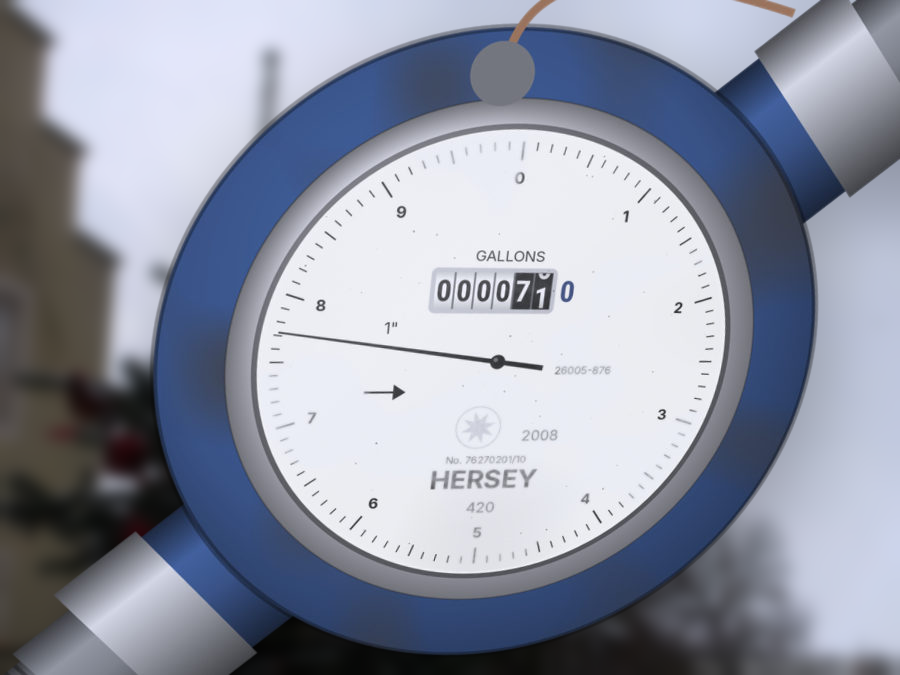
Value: 707.7; gal
